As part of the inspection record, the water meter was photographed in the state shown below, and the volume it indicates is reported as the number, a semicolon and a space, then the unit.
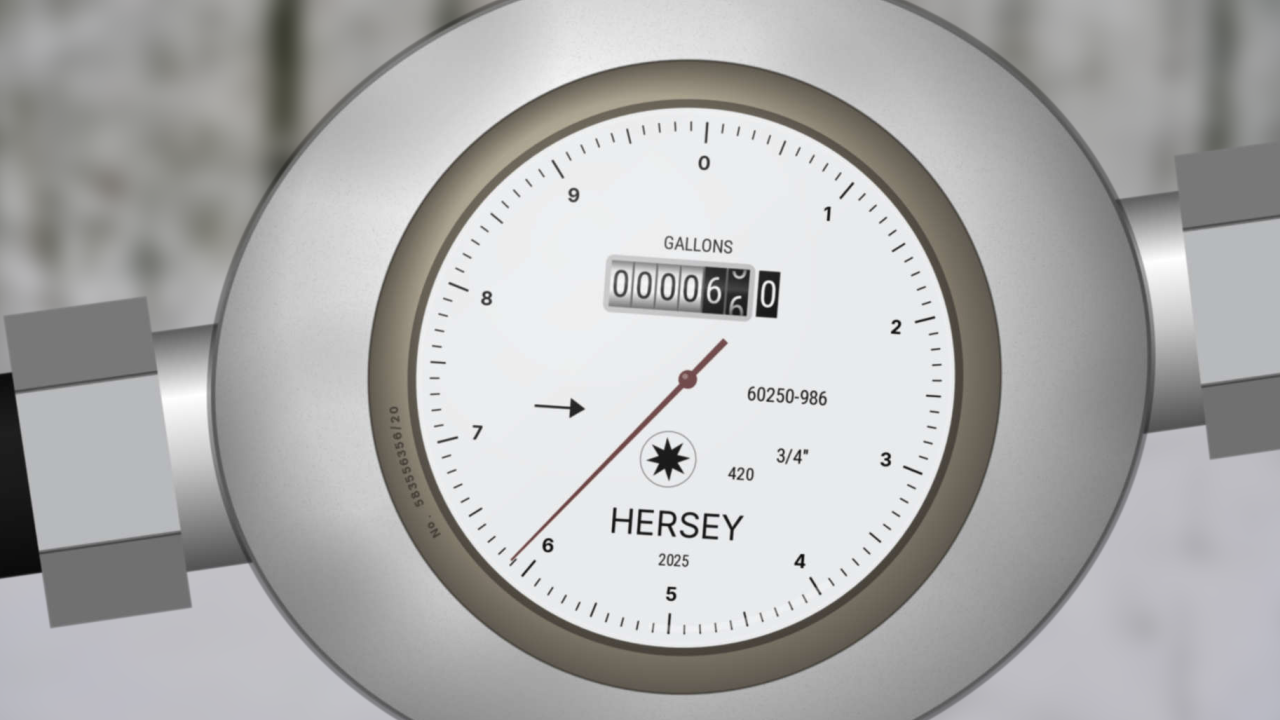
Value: 656.1; gal
